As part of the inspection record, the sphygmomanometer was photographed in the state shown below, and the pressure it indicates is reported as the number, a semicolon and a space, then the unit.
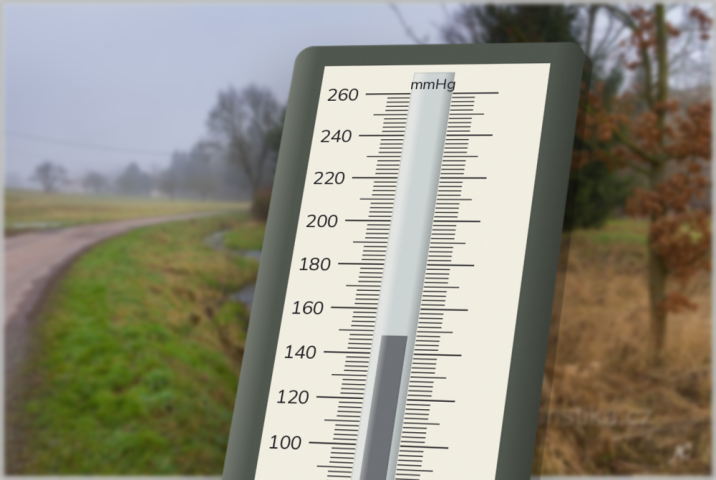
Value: 148; mmHg
